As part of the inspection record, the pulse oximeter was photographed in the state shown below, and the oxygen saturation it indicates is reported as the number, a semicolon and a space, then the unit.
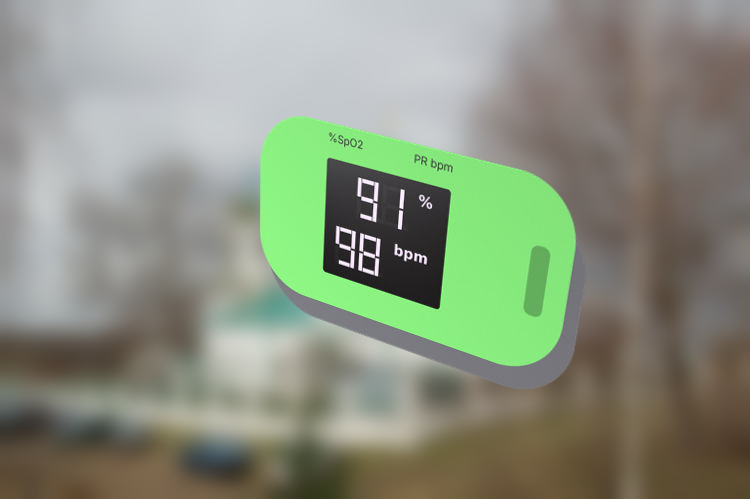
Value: 91; %
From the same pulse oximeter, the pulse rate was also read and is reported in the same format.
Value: 98; bpm
